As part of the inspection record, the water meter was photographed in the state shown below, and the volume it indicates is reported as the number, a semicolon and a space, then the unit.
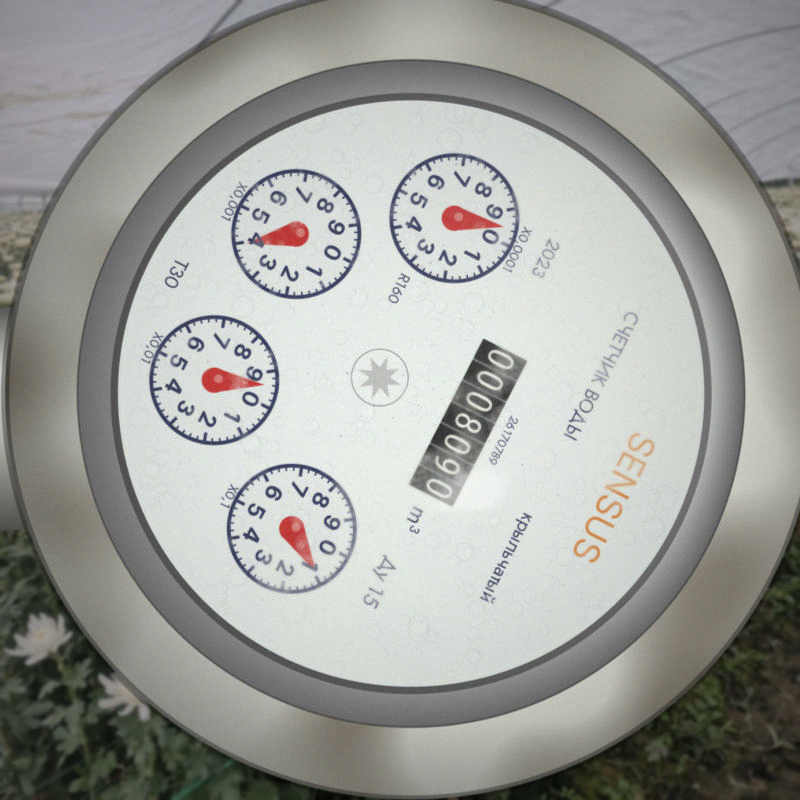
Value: 8090.0939; m³
